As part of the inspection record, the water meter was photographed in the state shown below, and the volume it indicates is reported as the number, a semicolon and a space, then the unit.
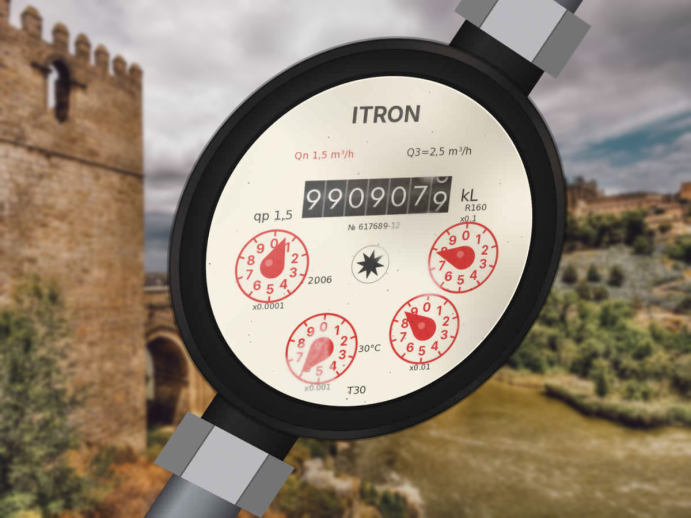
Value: 9909078.7860; kL
